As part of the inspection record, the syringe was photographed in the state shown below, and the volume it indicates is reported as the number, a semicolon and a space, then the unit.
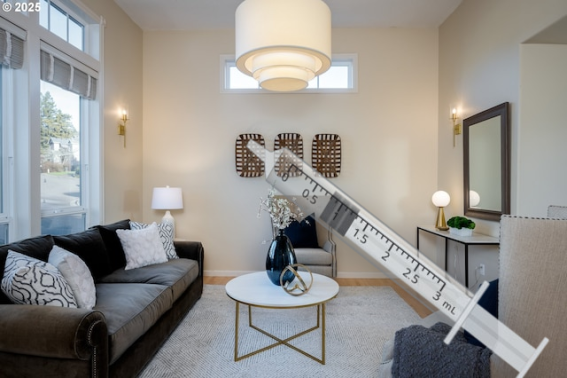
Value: 0.8; mL
